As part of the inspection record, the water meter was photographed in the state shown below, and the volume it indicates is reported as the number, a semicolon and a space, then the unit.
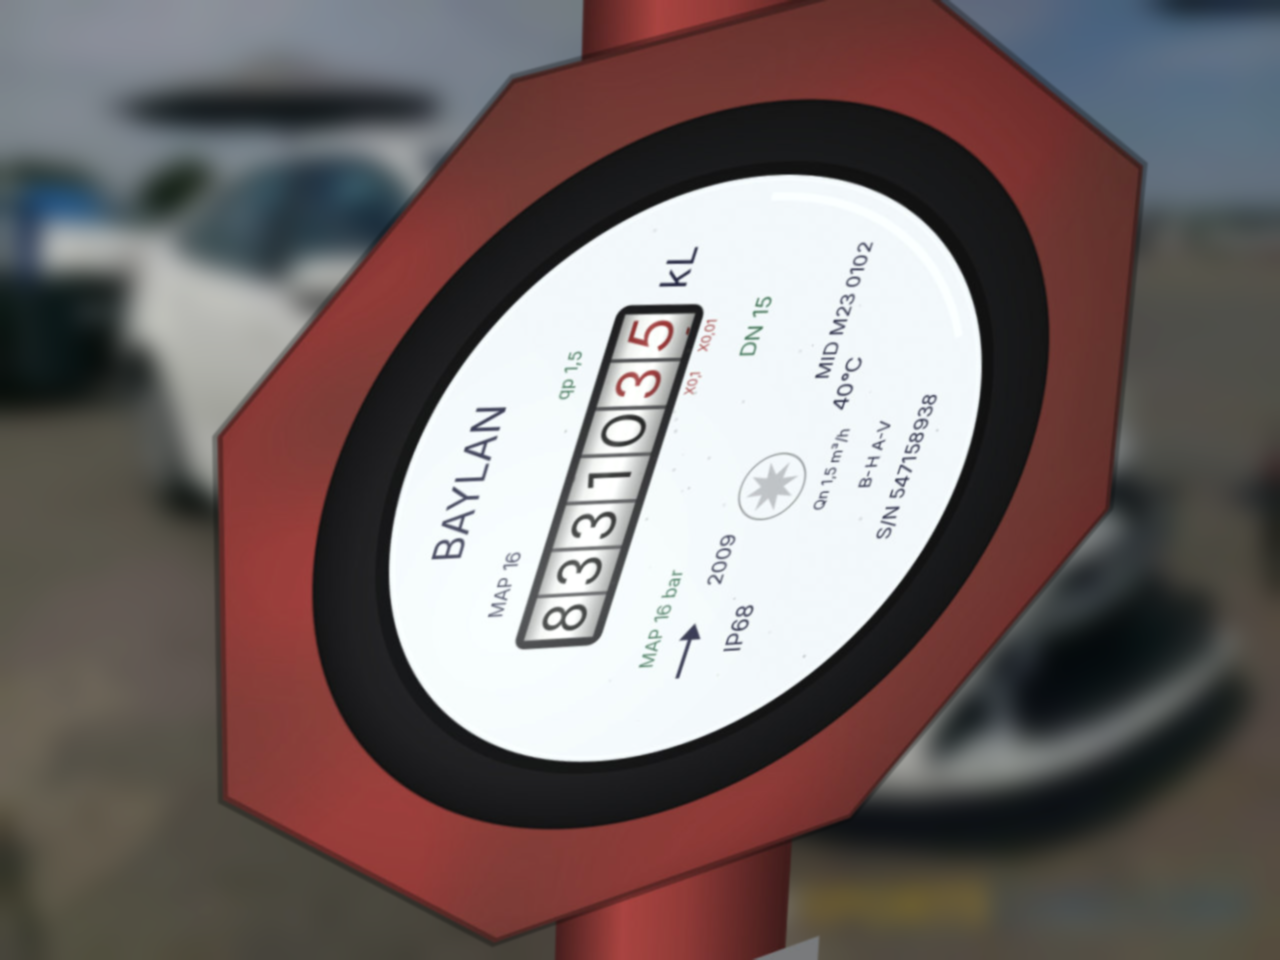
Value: 83310.35; kL
